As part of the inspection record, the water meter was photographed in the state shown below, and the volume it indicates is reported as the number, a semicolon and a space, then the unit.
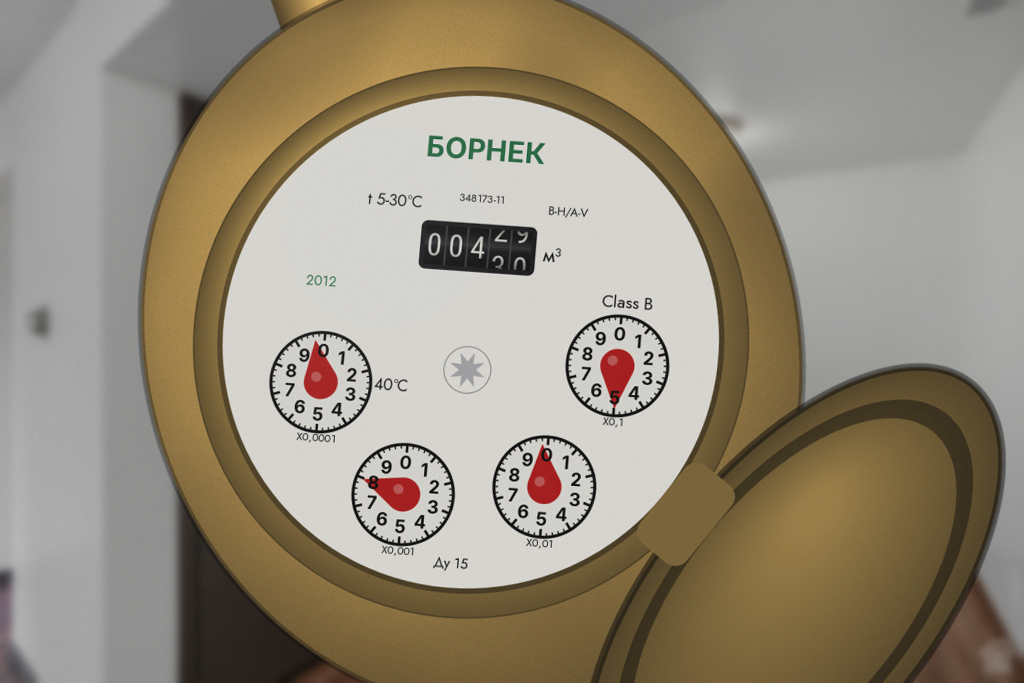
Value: 429.4979; m³
